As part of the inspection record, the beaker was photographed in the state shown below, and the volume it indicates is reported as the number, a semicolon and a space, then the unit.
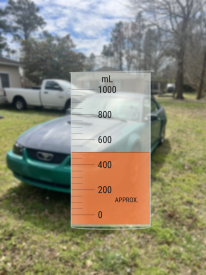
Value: 500; mL
